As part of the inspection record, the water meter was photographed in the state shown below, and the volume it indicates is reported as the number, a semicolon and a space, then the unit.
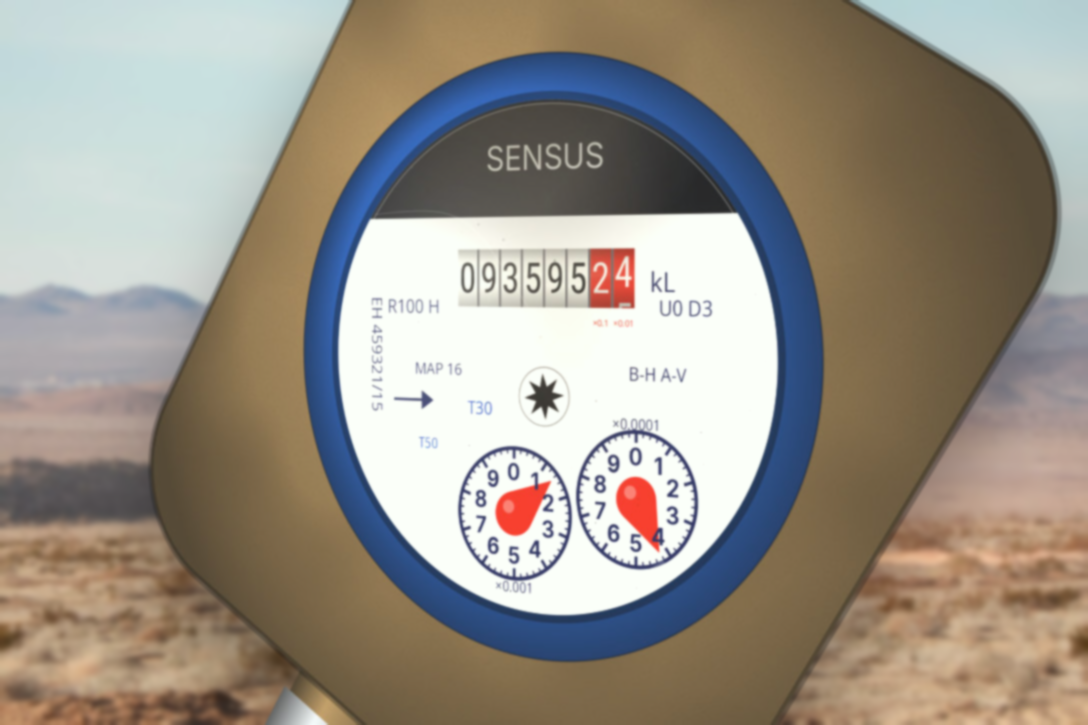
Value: 93595.2414; kL
